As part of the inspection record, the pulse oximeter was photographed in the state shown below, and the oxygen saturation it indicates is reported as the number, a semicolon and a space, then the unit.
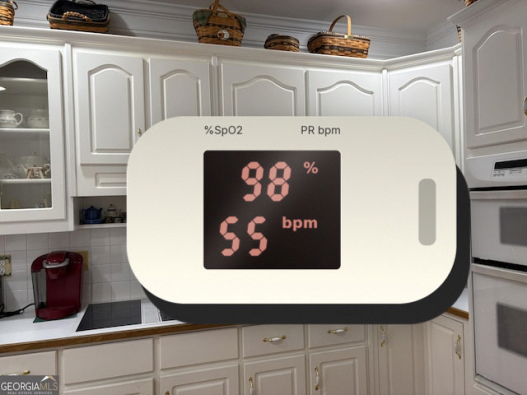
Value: 98; %
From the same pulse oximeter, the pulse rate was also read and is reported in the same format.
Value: 55; bpm
